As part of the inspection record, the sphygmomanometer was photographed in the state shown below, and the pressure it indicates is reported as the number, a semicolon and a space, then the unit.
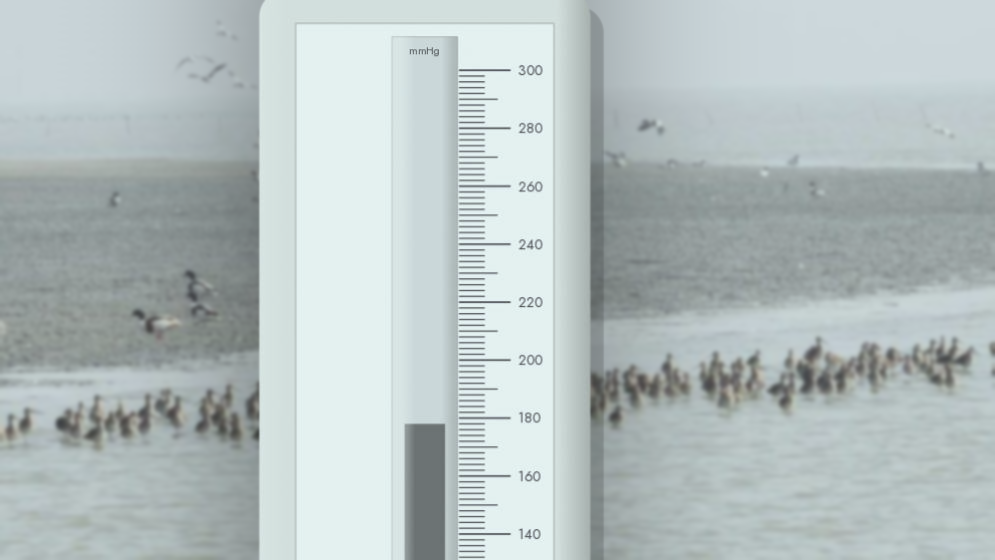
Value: 178; mmHg
